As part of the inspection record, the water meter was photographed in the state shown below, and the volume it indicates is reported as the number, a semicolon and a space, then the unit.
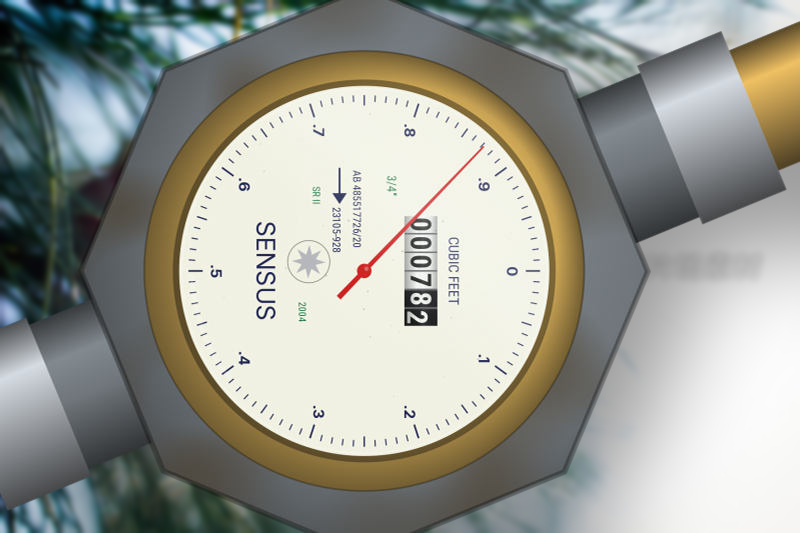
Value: 781.87; ft³
